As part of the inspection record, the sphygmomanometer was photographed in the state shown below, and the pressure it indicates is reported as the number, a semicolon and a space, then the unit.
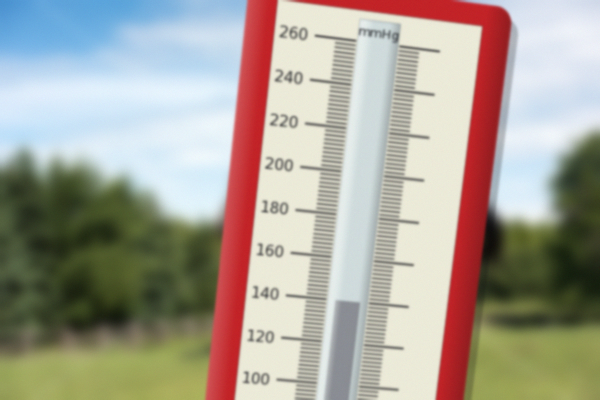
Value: 140; mmHg
